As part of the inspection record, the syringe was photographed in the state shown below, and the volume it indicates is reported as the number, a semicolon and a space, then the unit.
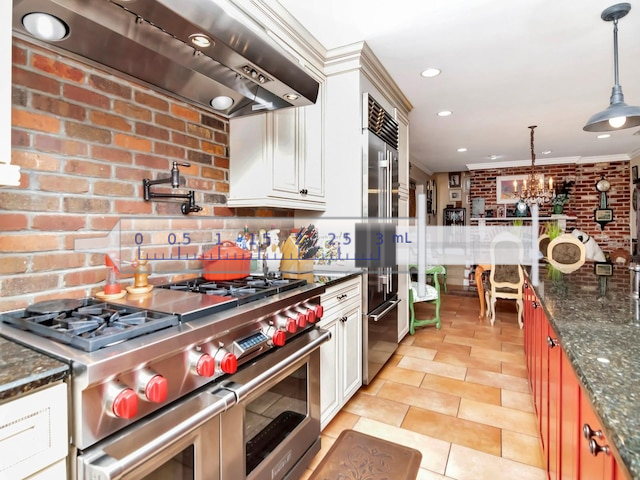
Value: 2.7; mL
